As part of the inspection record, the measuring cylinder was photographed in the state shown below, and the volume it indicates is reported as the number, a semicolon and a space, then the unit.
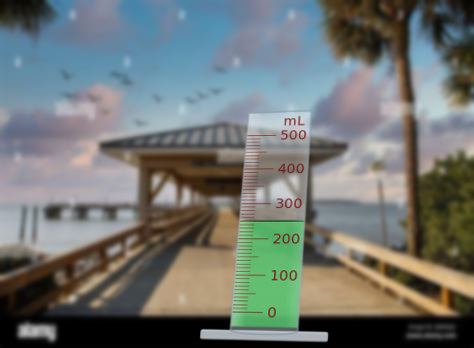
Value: 250; mL
